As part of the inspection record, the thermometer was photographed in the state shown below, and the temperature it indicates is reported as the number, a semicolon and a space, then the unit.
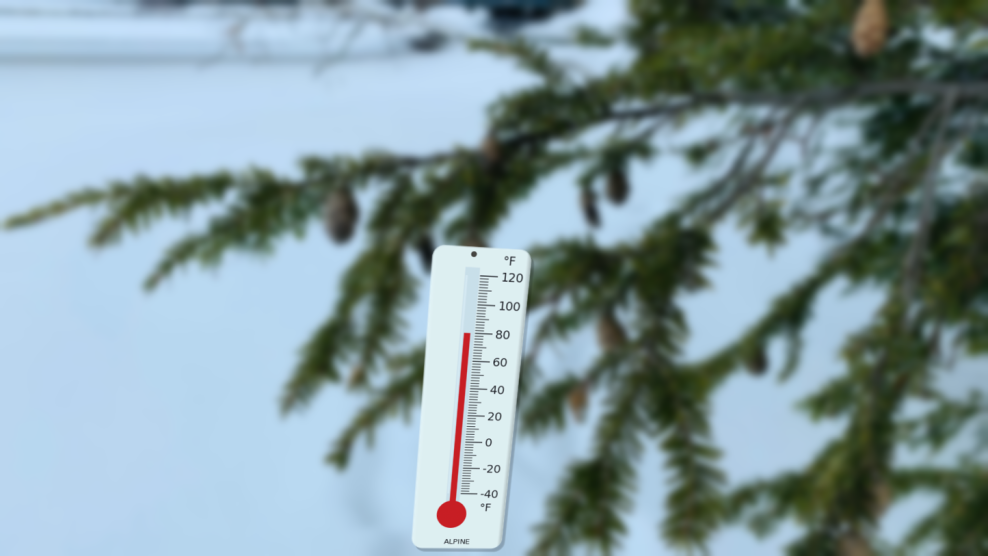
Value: 80; °F
